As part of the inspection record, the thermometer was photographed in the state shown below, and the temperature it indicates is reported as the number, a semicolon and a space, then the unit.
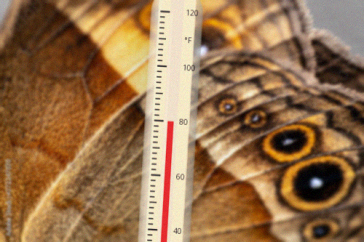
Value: 80; °F
